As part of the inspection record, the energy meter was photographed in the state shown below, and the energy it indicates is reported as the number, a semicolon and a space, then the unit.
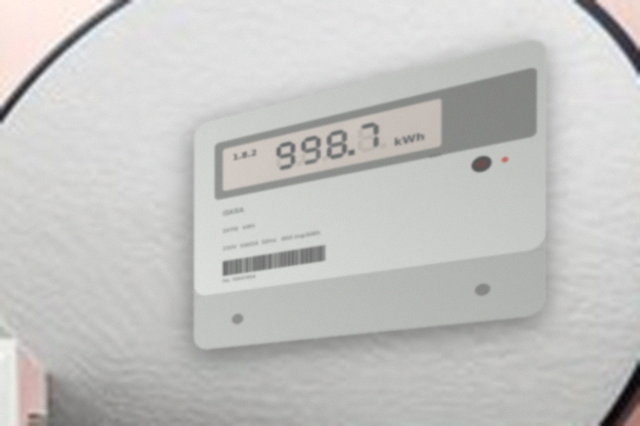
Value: 998.7; kWh
